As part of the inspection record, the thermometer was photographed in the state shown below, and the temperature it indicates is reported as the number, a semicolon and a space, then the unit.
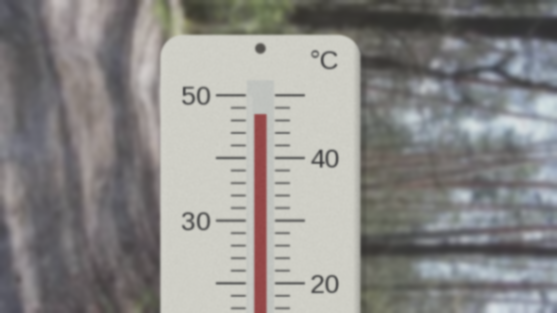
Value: 47; °C
